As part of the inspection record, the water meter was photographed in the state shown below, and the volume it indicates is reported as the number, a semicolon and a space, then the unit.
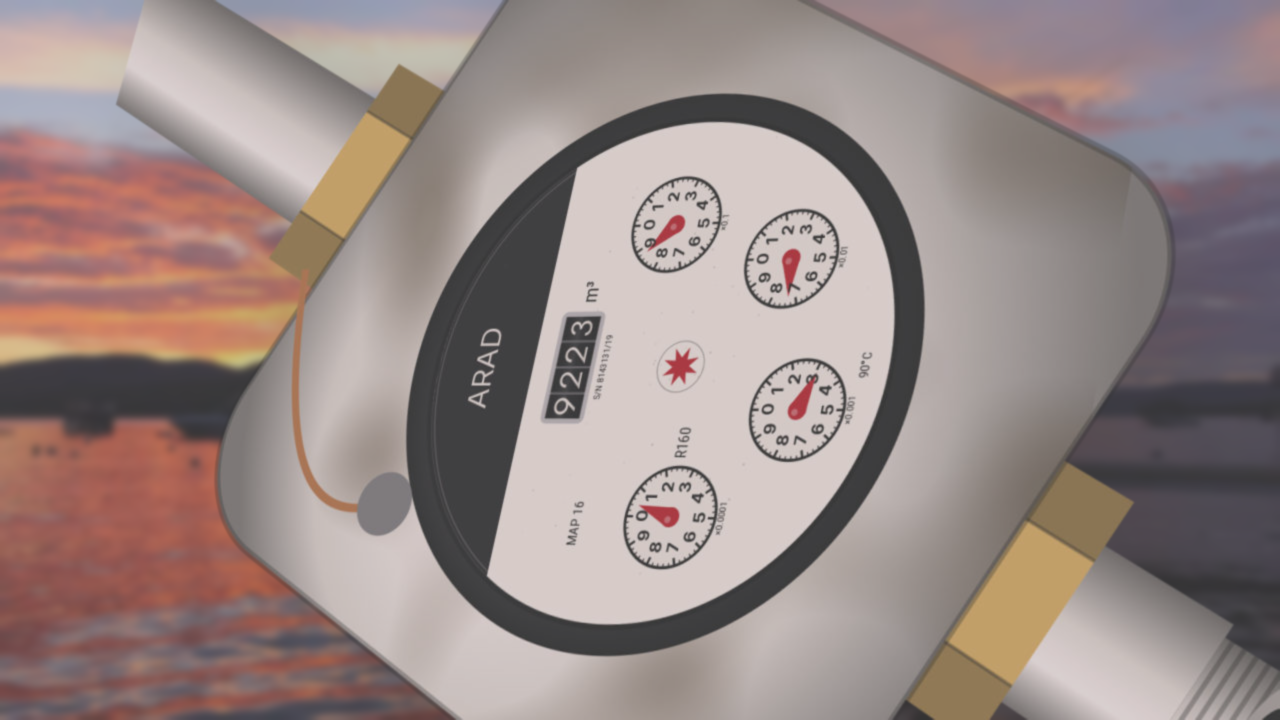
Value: 9223.8730; m³
